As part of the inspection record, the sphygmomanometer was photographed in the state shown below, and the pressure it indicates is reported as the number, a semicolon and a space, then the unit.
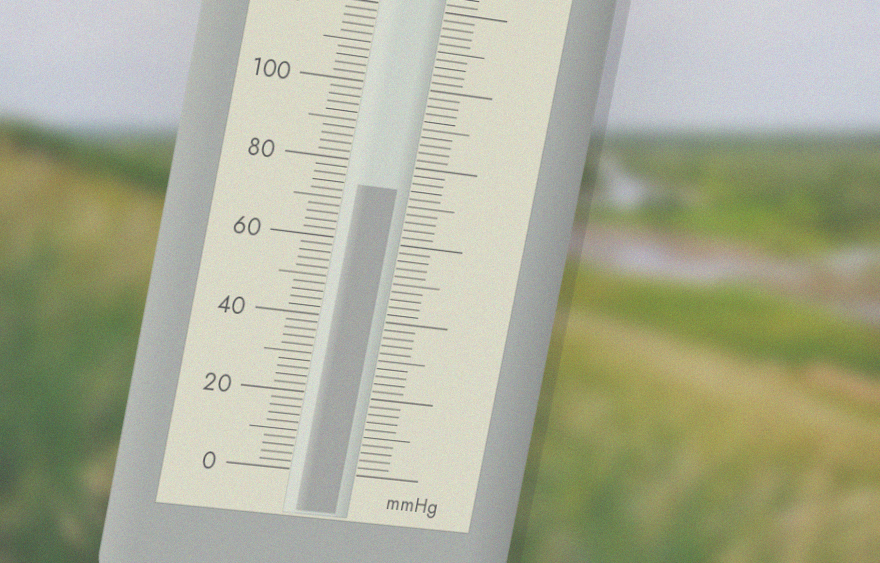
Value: 74; mmHg
